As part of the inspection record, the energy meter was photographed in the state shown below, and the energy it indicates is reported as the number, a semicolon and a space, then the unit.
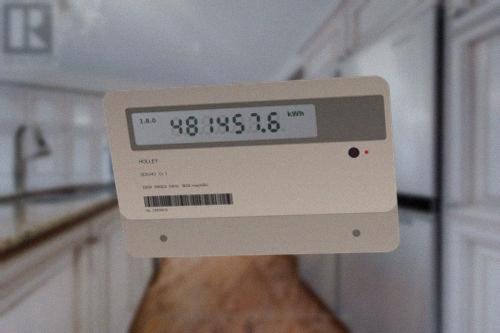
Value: 481457.6; kWh
